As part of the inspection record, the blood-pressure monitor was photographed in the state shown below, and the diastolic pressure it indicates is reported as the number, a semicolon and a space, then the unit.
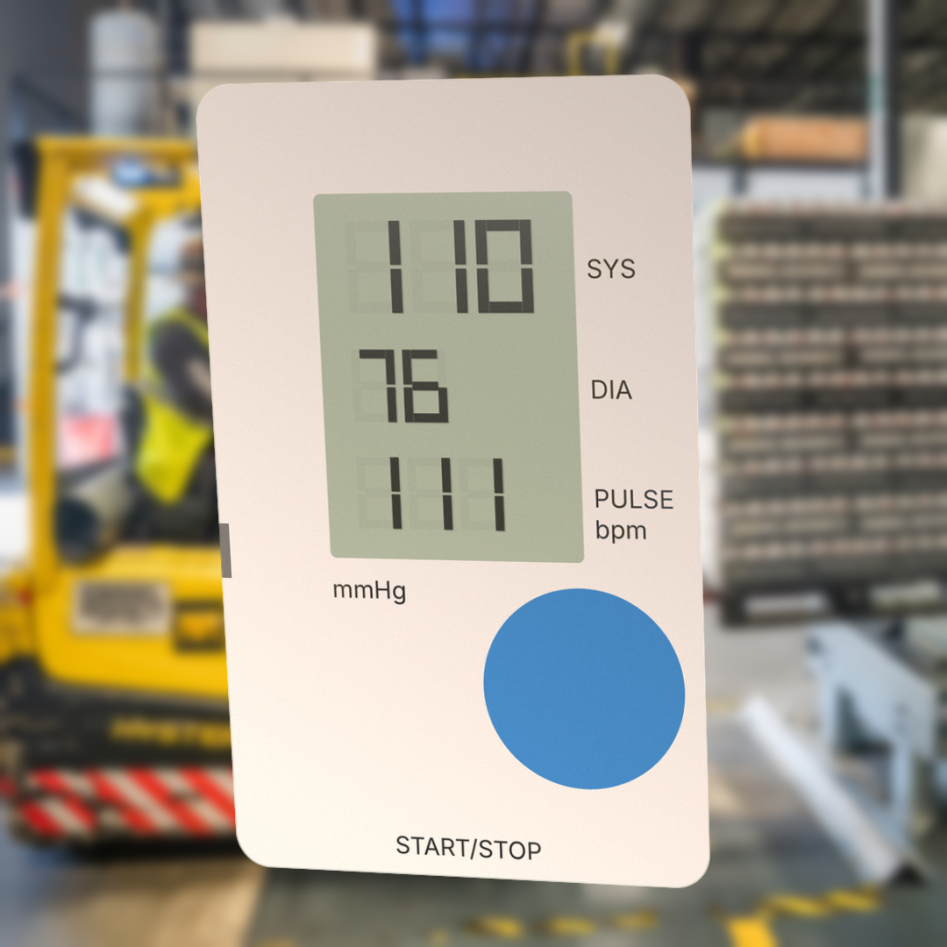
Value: 76; mmHg
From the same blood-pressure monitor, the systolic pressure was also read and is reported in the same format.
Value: 110; mmHg
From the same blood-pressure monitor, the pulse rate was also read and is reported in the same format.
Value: 111; bpm
